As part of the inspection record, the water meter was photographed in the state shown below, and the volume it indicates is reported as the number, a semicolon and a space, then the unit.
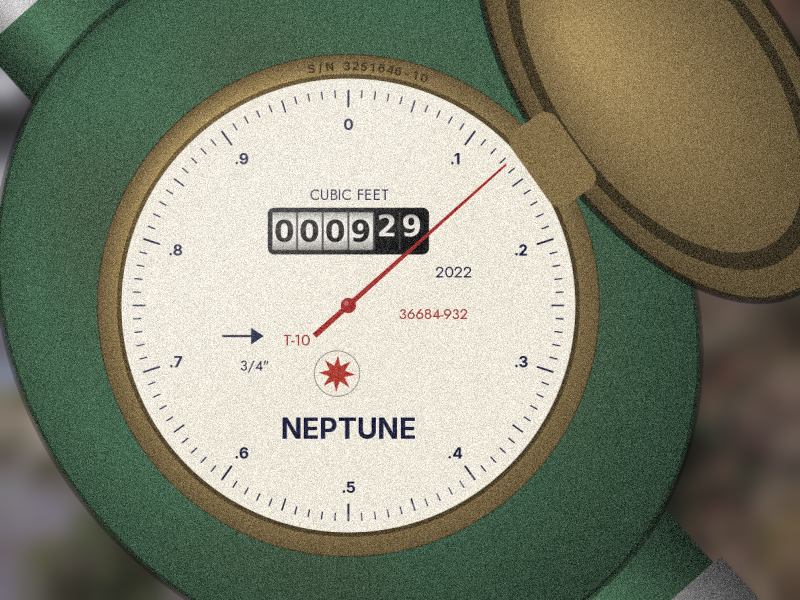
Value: 929.13; ft³
